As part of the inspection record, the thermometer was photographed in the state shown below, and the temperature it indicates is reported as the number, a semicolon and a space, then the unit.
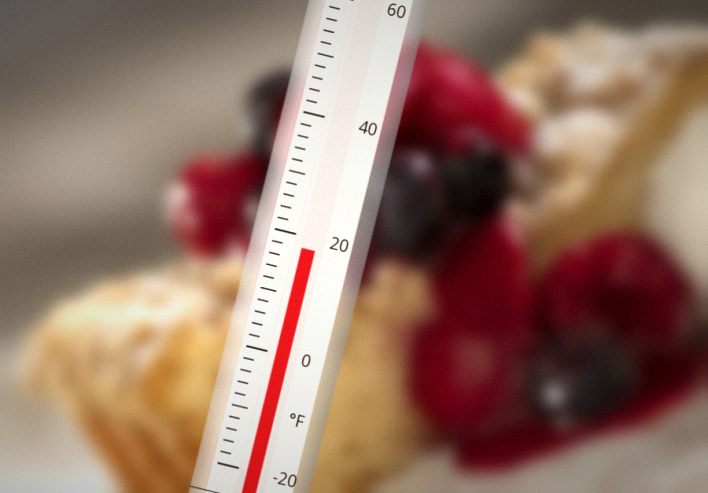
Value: 18; °F
